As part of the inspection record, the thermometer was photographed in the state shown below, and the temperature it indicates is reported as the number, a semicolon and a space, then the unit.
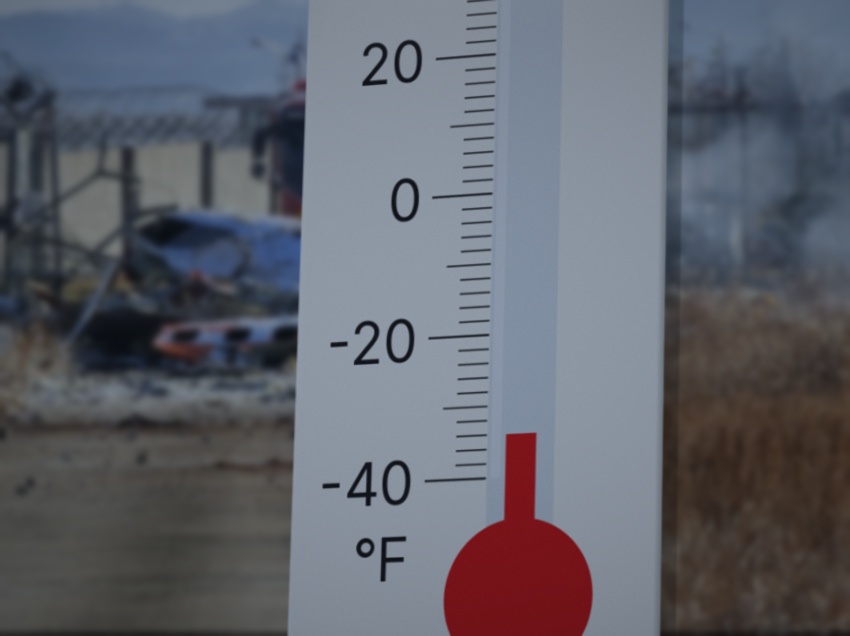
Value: -34; °F
